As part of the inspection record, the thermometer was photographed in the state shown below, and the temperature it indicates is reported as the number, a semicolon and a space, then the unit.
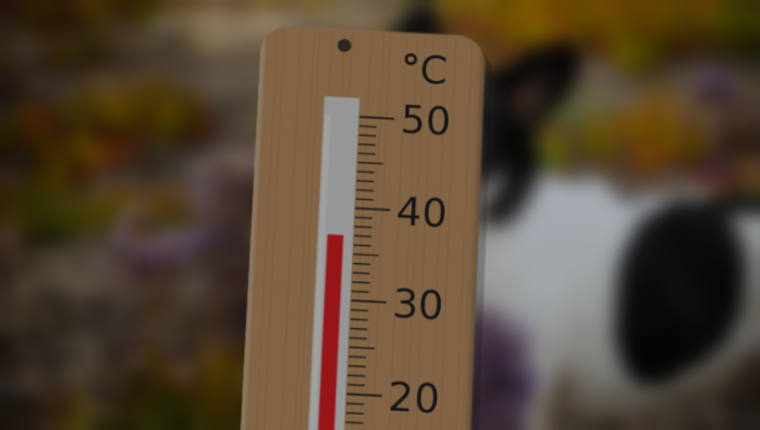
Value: 37; °C
